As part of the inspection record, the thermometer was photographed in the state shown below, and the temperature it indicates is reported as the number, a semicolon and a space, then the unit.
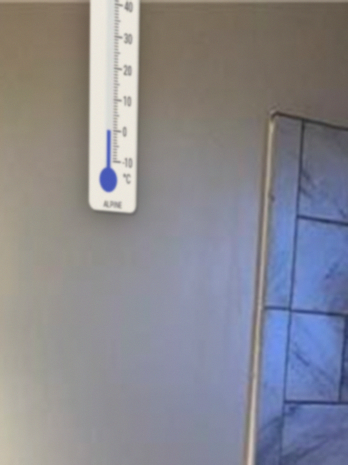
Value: 0; °C
